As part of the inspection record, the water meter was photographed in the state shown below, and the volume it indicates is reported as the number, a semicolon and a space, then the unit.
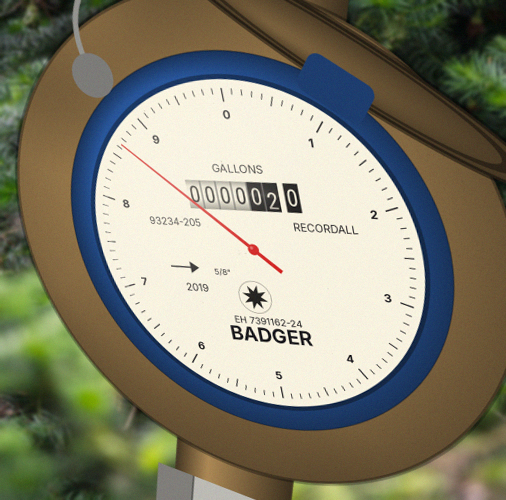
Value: 18.6; gal
